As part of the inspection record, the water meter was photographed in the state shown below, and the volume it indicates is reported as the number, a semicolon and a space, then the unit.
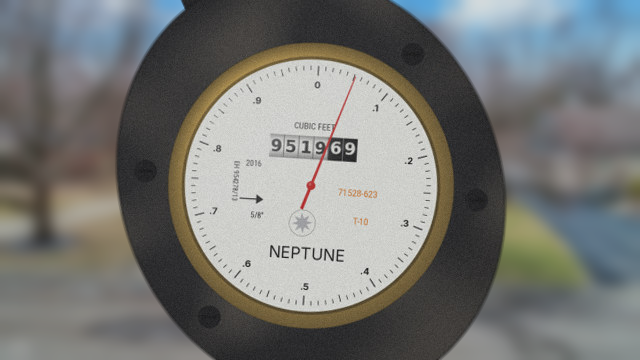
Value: 951969.05; ft³
